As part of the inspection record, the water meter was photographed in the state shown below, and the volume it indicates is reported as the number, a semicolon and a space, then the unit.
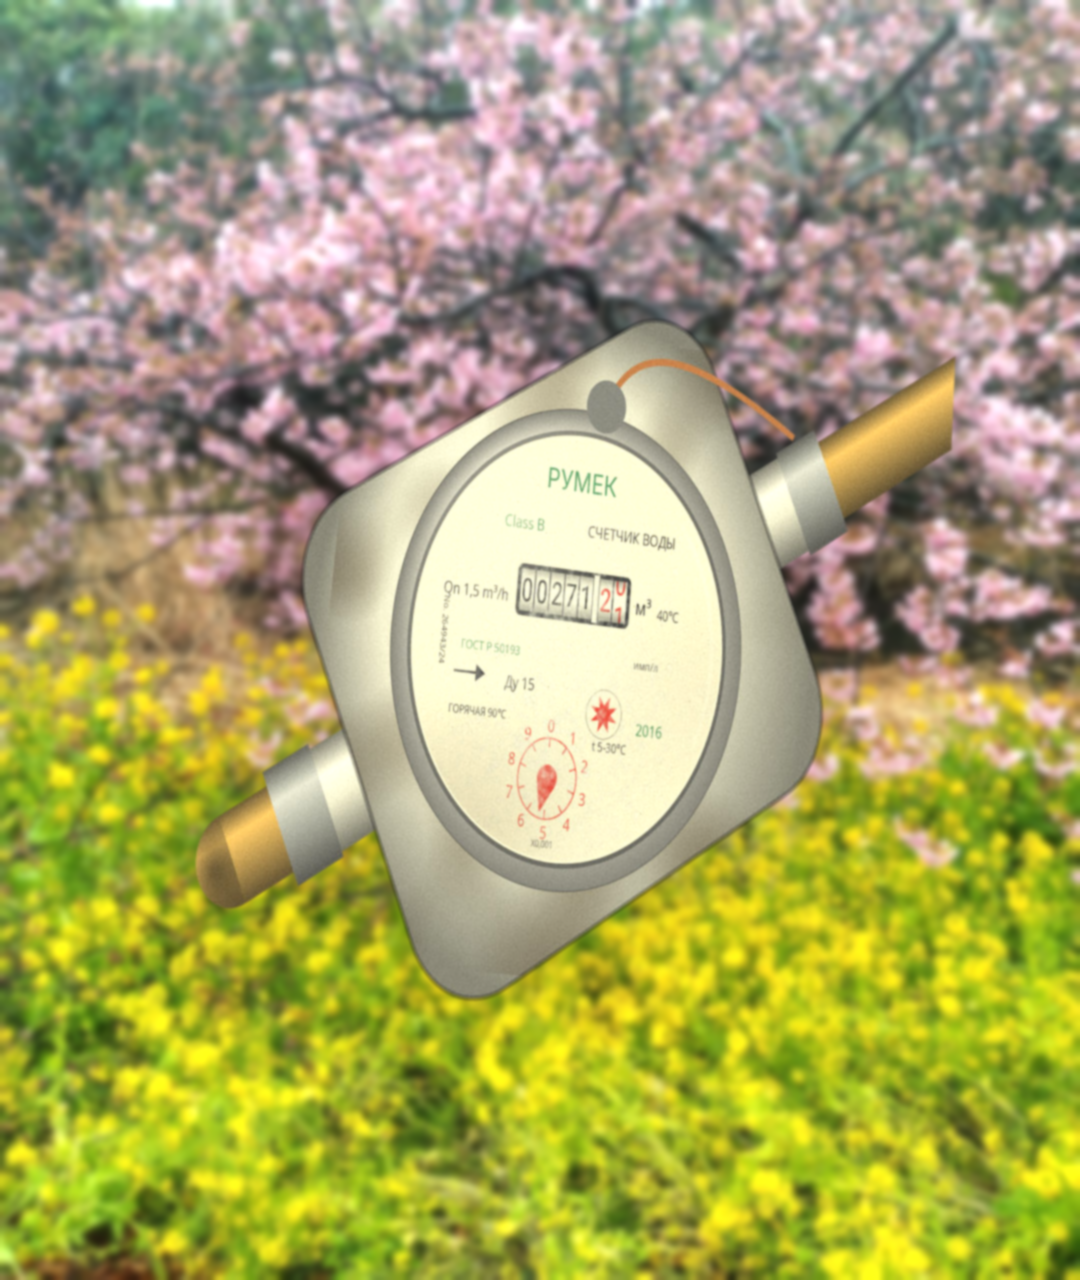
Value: 271.205; m³
